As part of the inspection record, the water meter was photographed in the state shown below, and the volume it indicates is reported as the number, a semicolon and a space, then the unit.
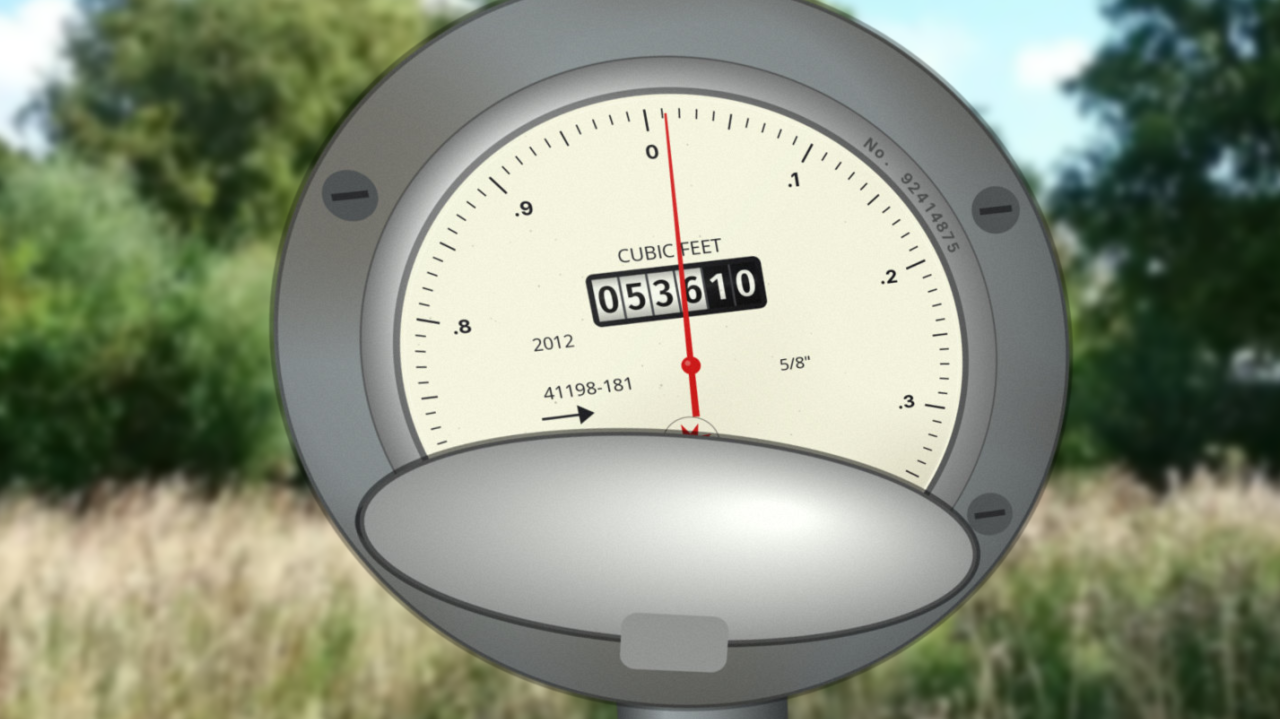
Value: 53610.01; ft³
